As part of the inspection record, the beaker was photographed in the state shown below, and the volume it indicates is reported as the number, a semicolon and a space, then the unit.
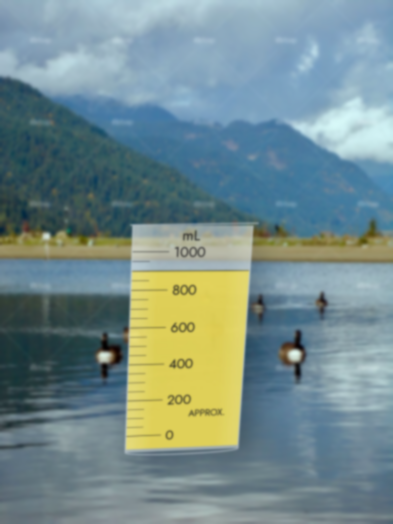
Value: 900; mL
